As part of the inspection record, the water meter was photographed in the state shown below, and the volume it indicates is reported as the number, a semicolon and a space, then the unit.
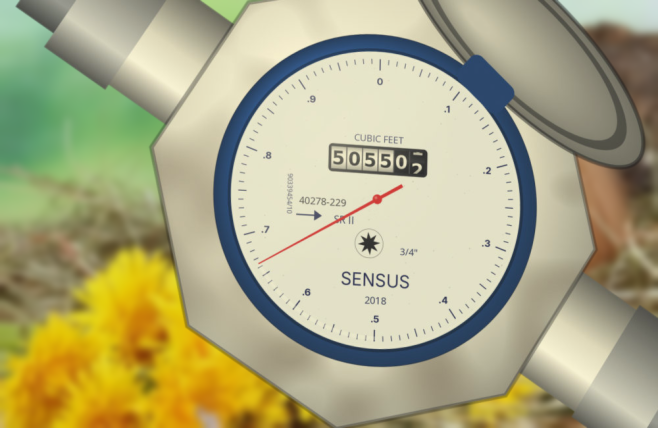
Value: 505501.66; ft³
